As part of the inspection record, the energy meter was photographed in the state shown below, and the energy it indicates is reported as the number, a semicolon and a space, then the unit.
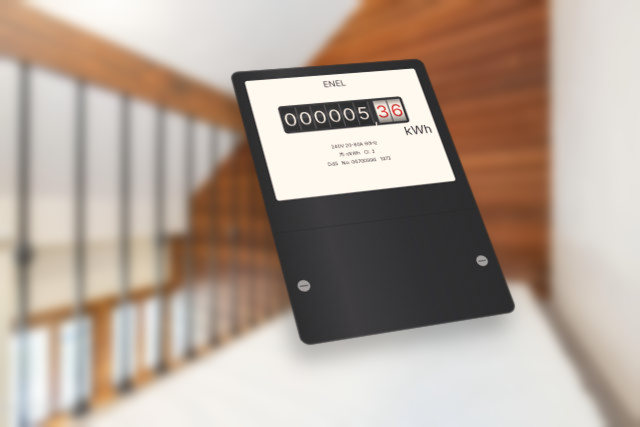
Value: 5.36; kWh
